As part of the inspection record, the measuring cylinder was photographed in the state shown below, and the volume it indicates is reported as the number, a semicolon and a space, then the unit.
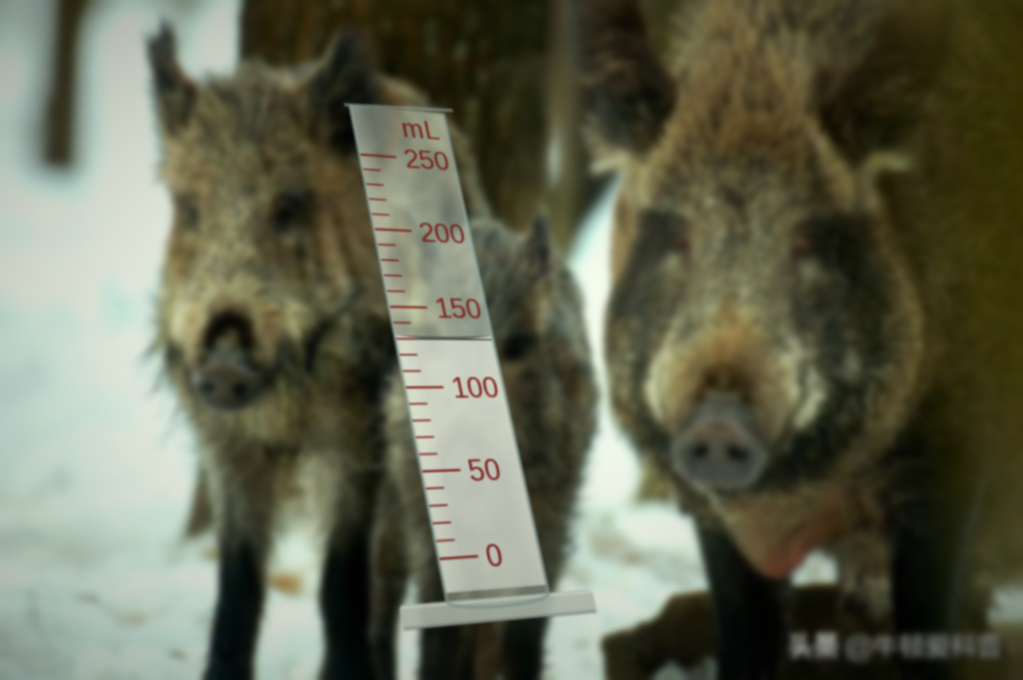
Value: 130; mL
